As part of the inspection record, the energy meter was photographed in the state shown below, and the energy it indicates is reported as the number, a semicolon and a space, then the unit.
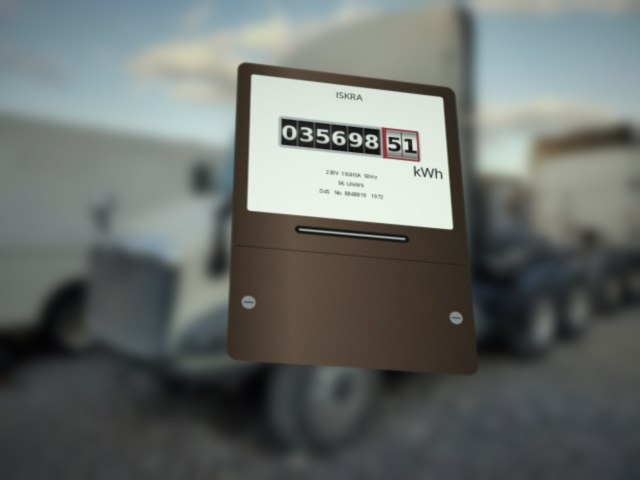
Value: 35698.51; kWh
